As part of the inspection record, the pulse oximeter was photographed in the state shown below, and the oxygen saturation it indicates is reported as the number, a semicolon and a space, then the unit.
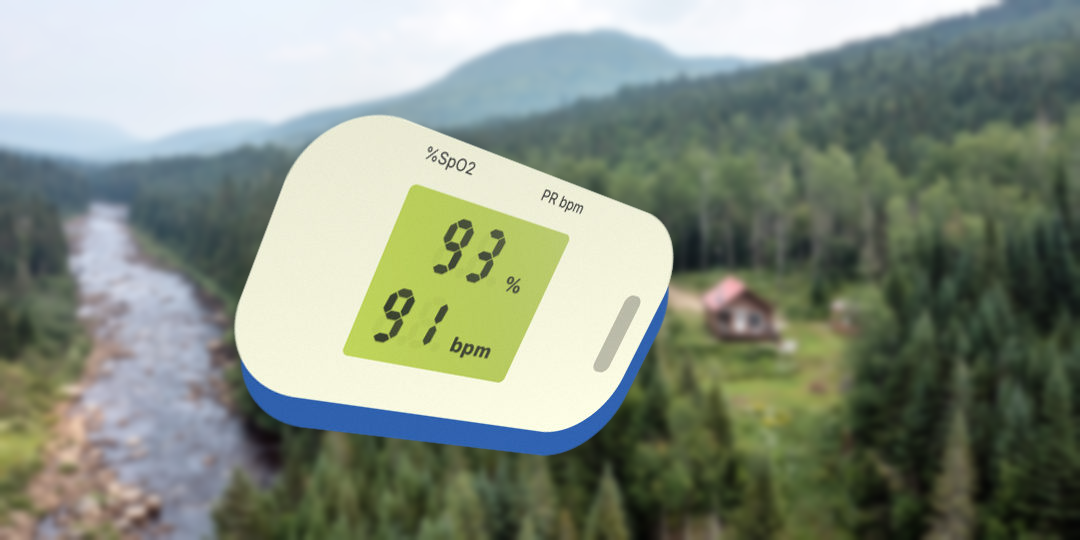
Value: 93; %
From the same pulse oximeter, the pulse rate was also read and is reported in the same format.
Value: 91; bpm
